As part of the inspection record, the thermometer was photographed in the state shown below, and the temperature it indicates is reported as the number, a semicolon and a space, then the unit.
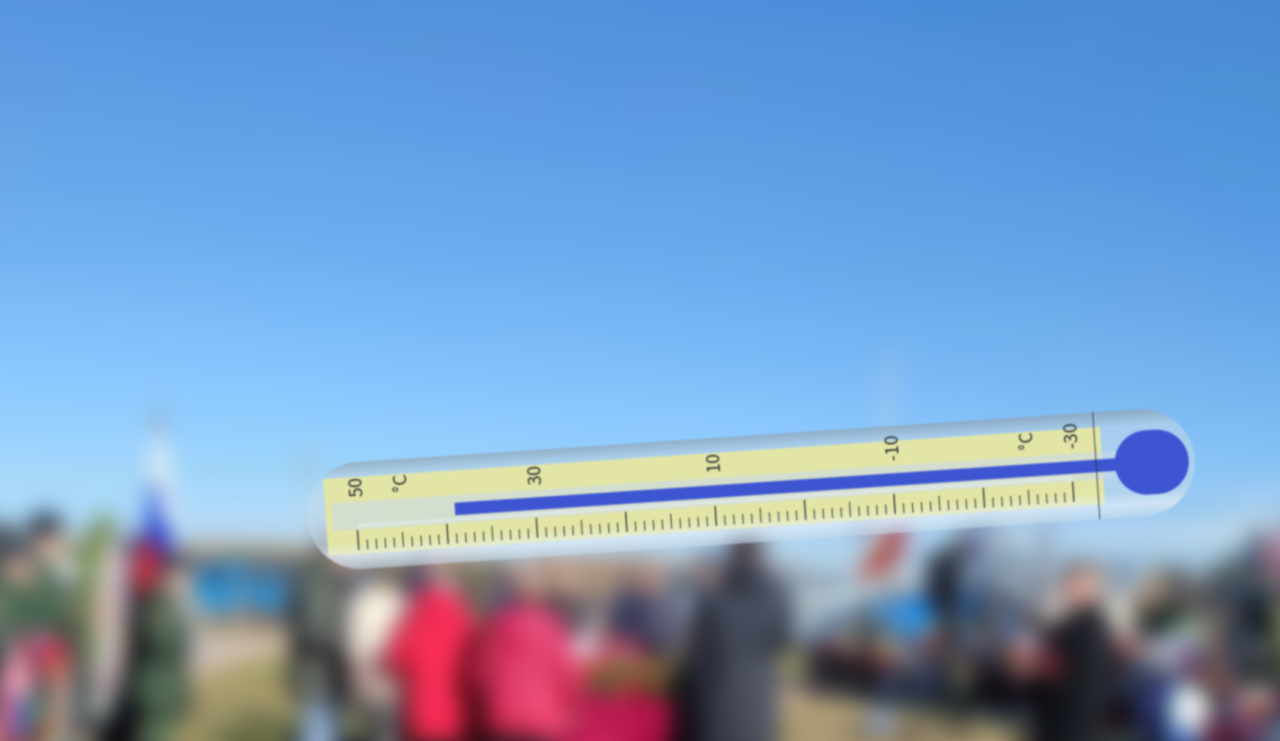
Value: 39; °C
